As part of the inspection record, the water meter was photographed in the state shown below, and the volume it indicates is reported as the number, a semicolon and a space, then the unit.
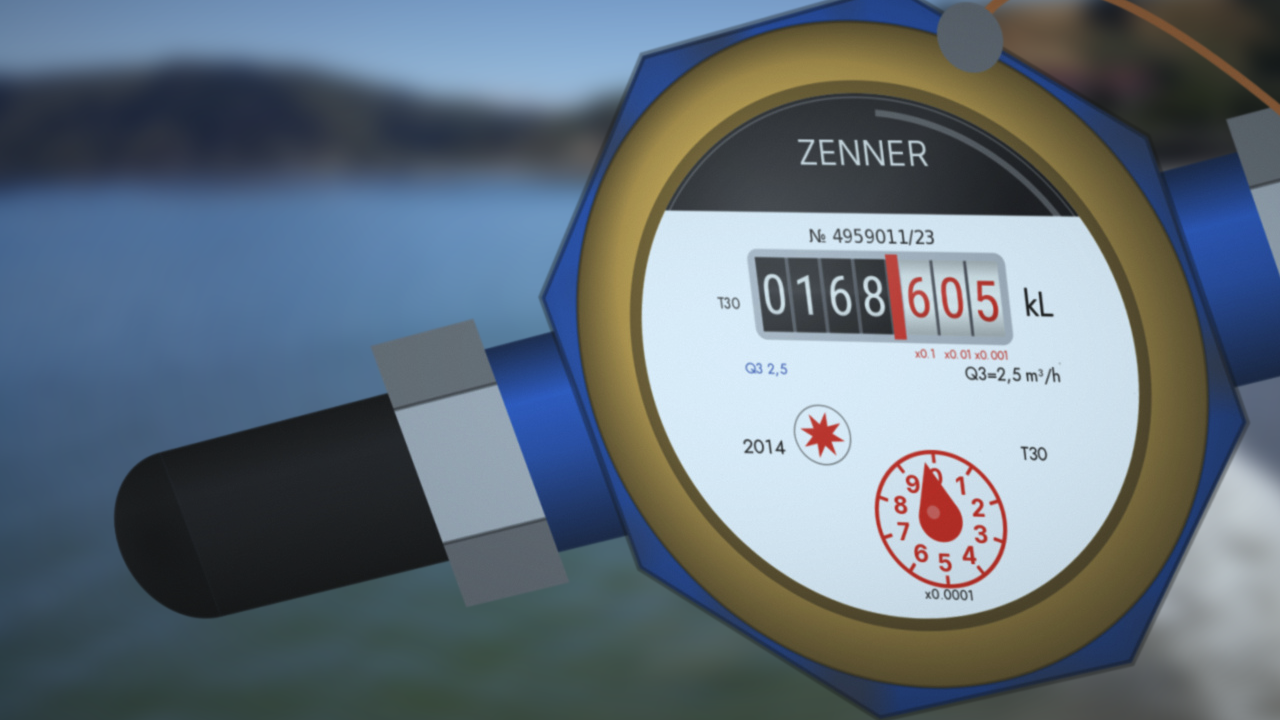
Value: 168.6049; kL
